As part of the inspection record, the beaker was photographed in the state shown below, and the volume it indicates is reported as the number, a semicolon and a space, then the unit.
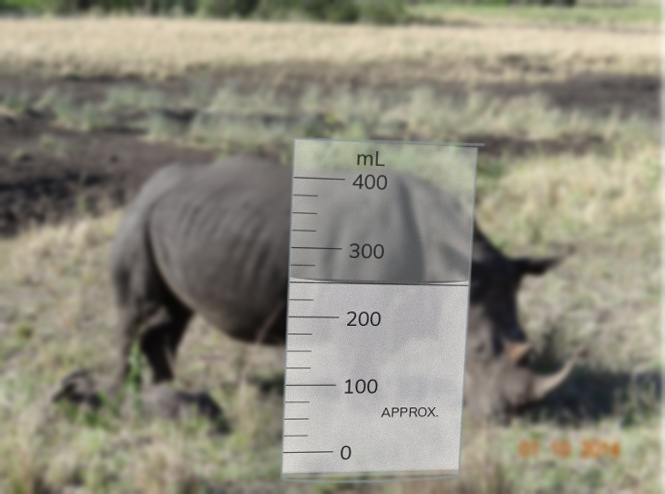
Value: 250; mL
